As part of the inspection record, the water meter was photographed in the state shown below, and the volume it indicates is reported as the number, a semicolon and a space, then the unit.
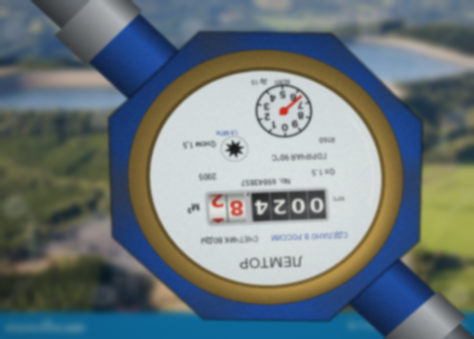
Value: 24.816; m³
